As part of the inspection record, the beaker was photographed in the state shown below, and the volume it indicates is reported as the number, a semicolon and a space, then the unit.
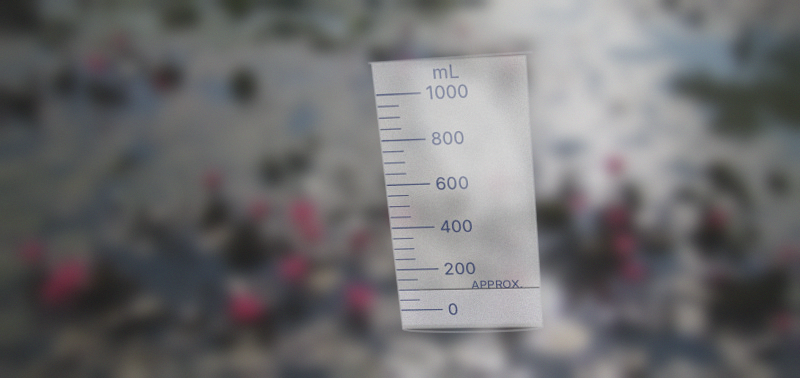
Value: 100; mL
